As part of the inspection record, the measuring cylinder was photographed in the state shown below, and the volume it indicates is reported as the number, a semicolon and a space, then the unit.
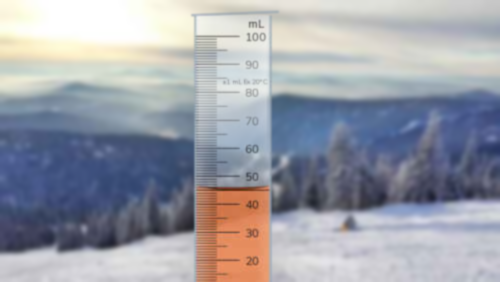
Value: 45; mL
